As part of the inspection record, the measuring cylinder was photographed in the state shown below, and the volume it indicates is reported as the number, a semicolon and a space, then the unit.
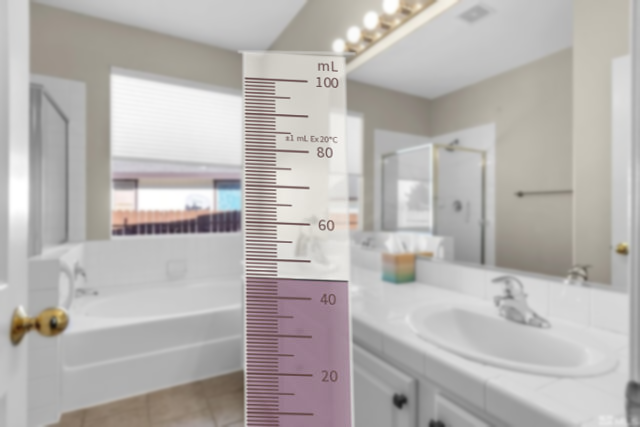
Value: 45; mL
